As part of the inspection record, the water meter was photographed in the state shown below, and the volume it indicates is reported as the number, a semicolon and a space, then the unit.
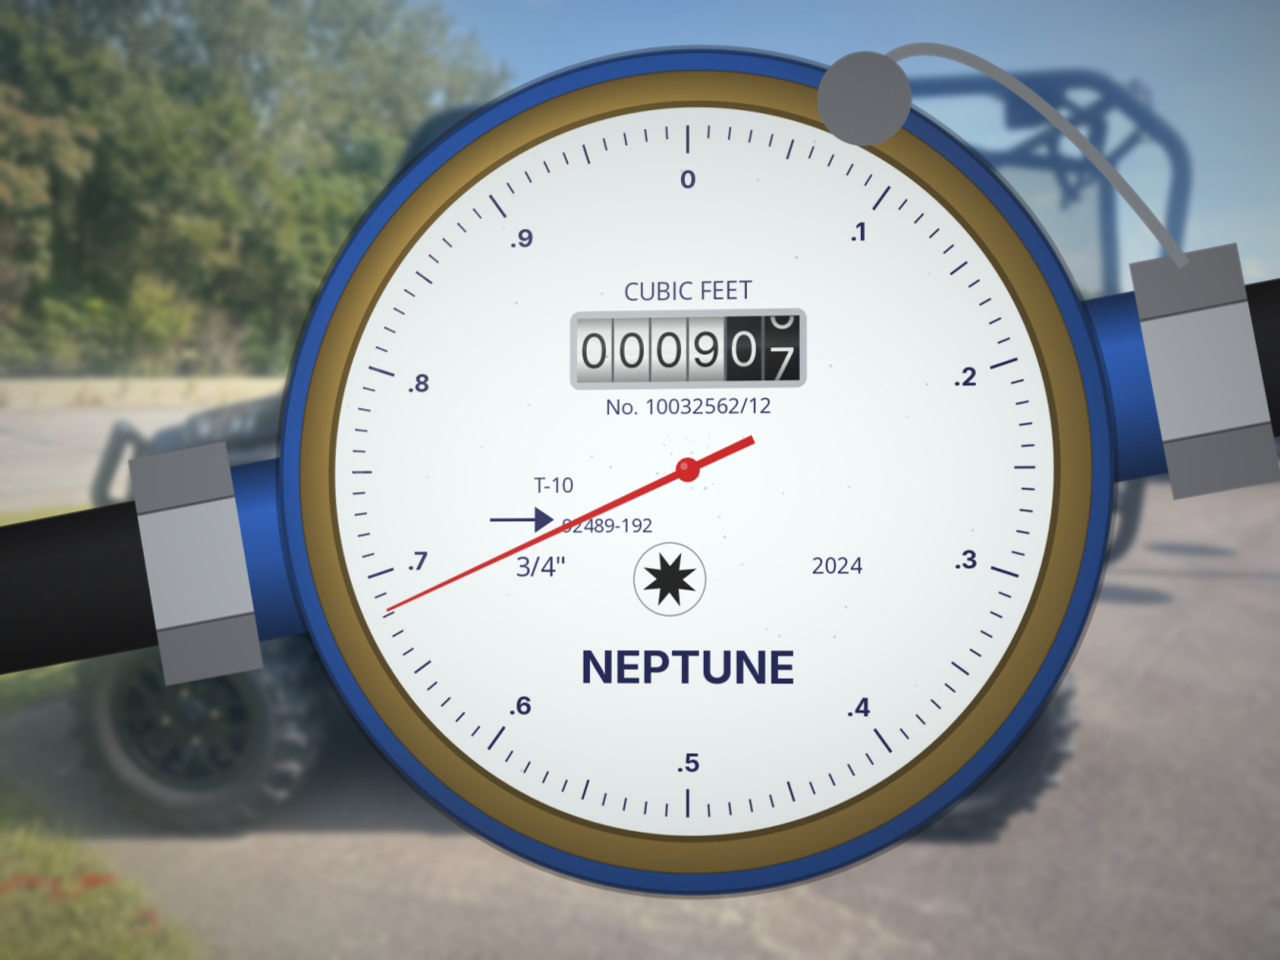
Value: 906.68; ft³
